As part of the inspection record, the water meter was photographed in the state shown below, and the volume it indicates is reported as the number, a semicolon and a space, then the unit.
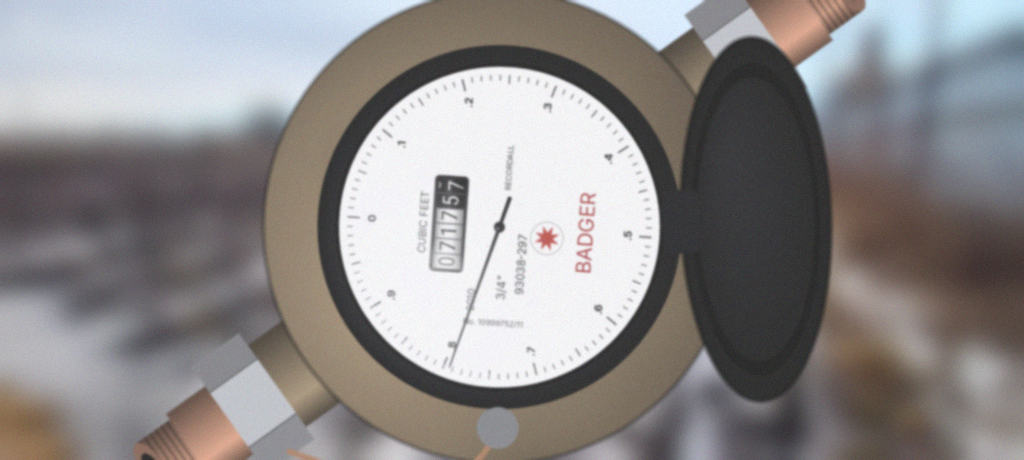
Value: 71756.79; ft³
